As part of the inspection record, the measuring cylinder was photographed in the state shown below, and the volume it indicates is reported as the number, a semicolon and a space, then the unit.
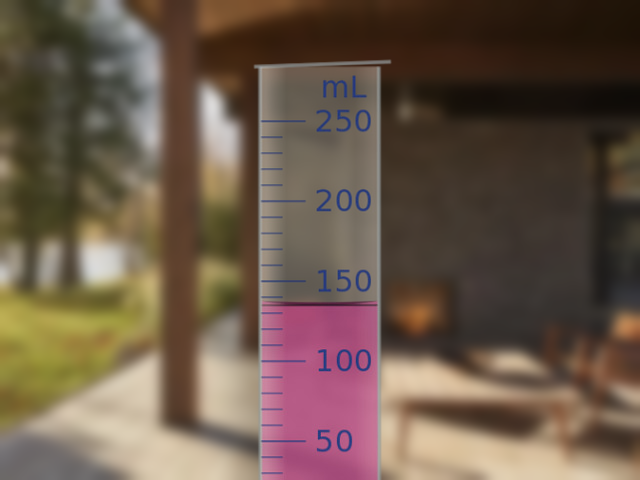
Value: 135; mL
